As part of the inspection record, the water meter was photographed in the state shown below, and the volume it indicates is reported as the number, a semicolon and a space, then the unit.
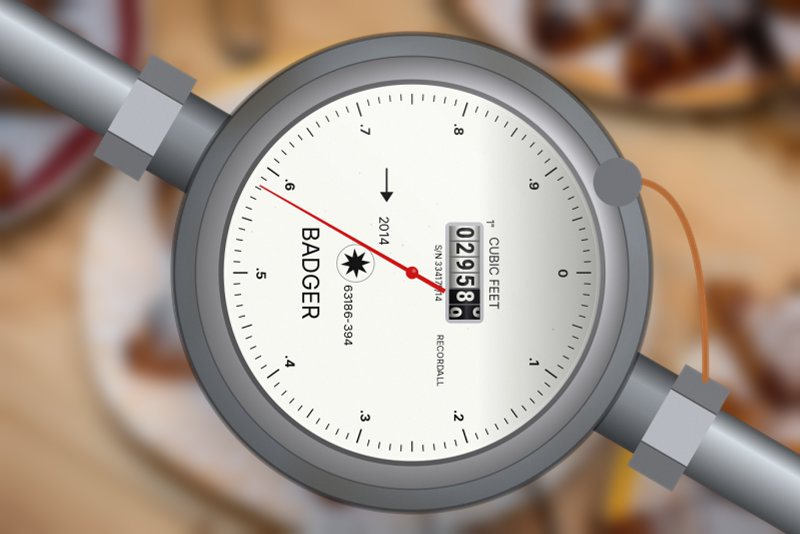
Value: 29588.58; ft³
